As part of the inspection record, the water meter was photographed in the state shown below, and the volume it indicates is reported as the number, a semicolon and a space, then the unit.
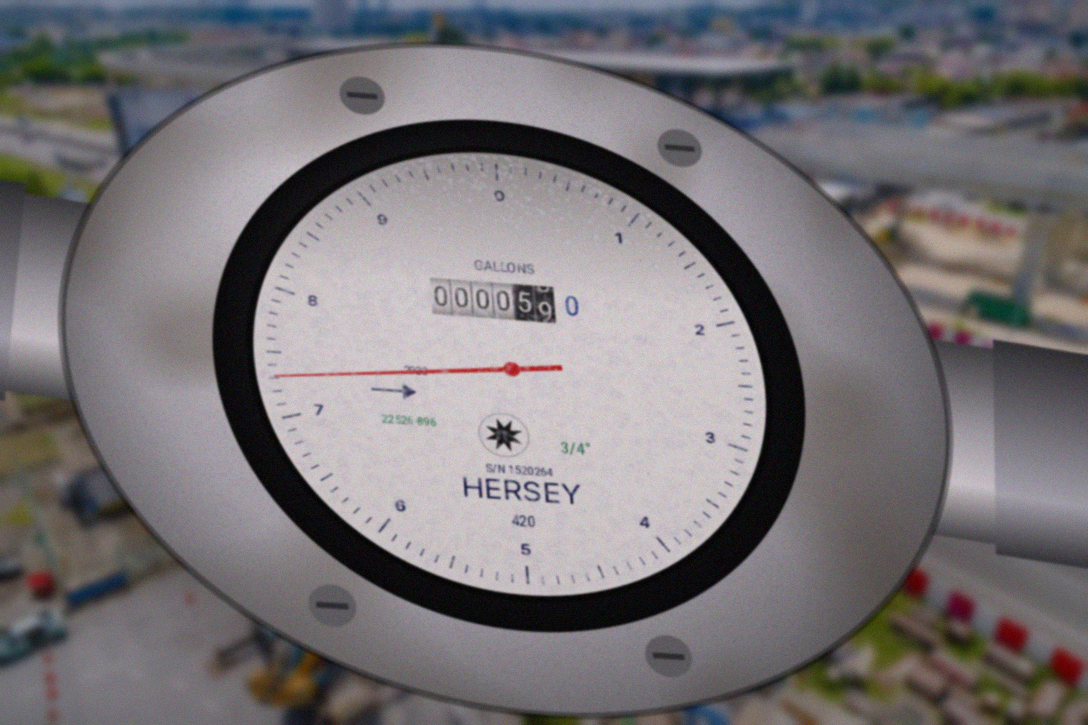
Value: 587.3; gal
